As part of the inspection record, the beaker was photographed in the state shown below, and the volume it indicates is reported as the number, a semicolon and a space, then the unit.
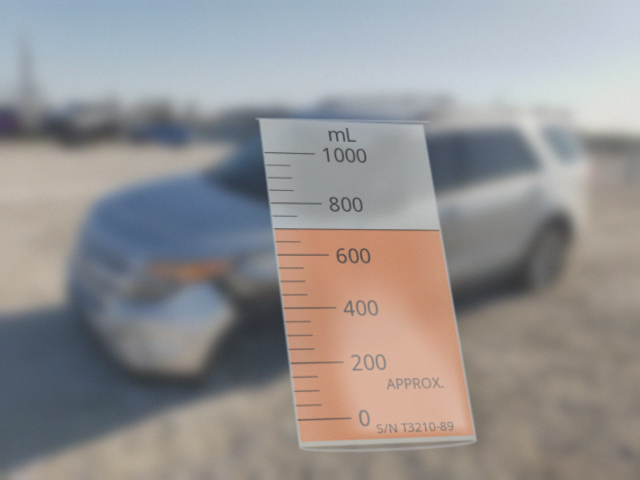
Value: 700; mL
